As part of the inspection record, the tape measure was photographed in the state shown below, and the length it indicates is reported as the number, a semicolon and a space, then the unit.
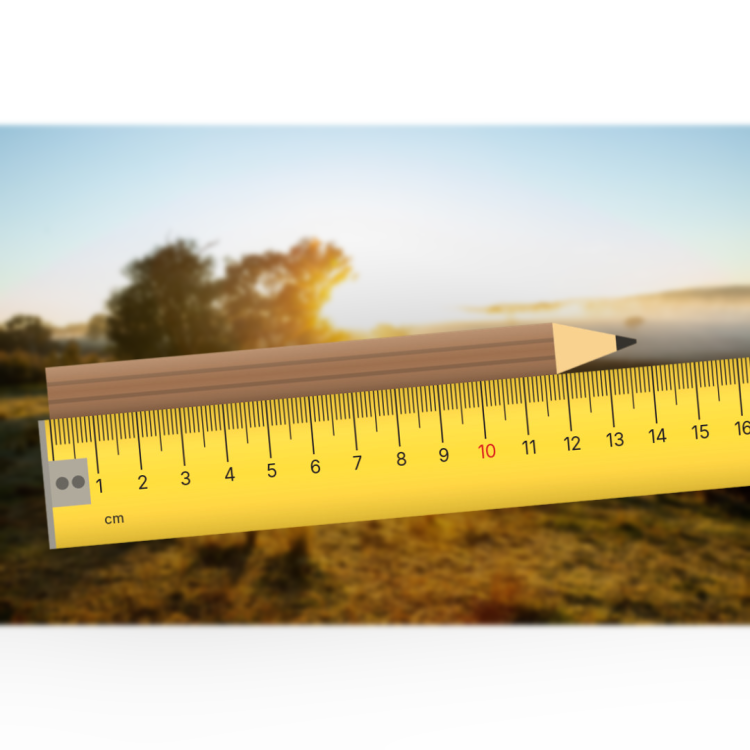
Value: 13.7; cm
